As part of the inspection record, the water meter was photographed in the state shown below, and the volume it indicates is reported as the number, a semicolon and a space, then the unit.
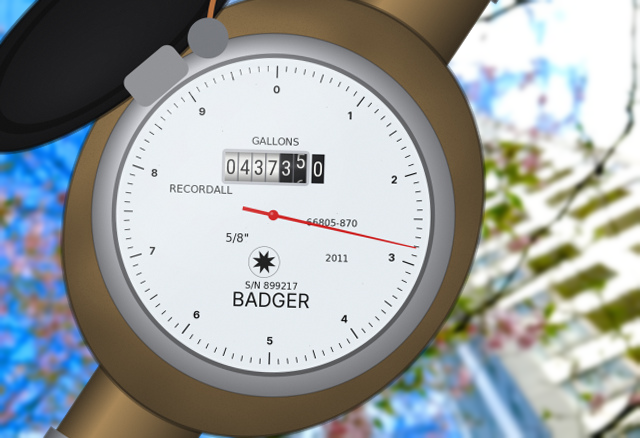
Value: 437352.8; gal
